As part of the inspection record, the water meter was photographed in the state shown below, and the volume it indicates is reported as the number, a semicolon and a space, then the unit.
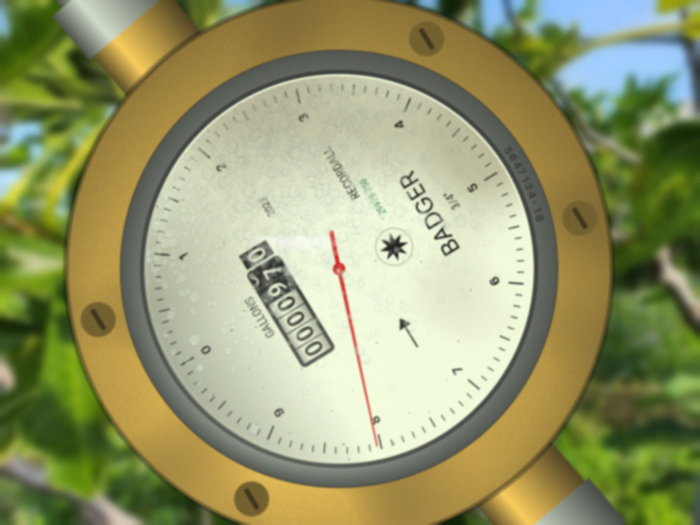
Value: 968.0; gal
